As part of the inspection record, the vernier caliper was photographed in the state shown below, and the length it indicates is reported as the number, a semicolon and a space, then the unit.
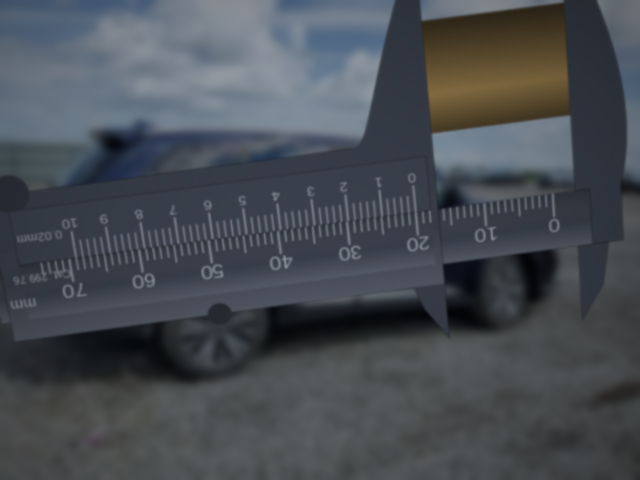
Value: 20.0; mm
